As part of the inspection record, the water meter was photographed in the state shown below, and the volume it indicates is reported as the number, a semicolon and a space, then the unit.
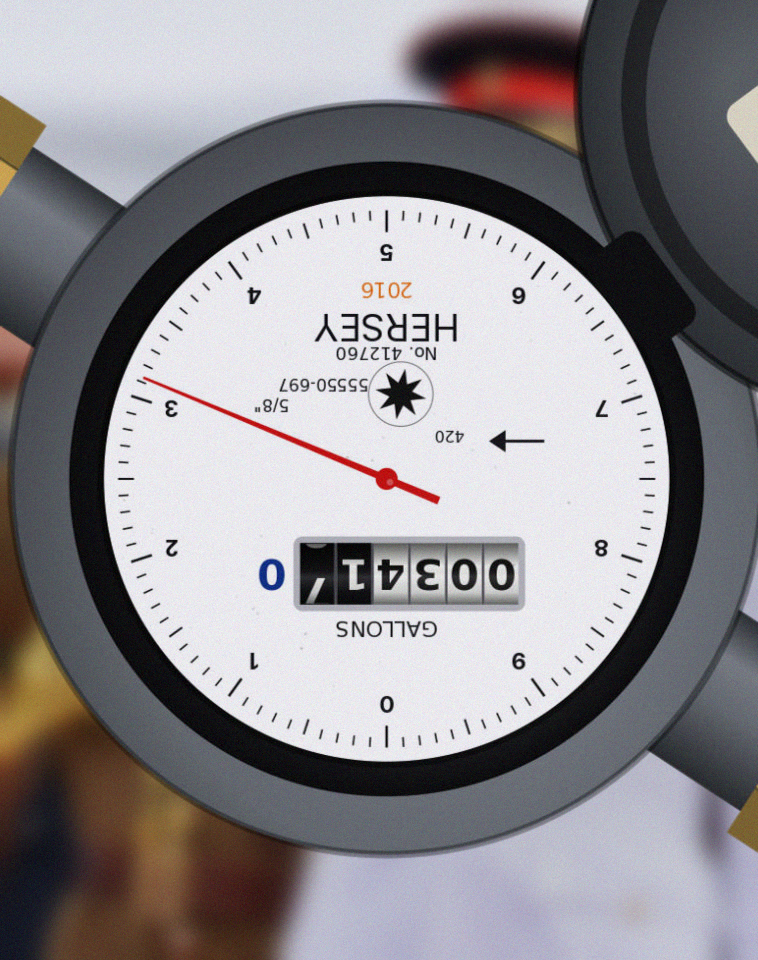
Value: 34173.1; gal
